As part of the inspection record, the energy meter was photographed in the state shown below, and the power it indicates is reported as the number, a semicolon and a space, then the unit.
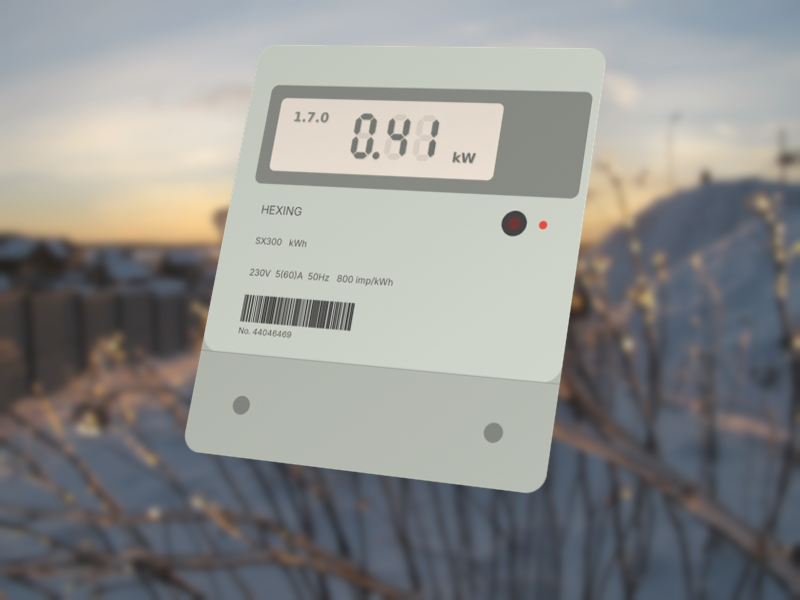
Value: 0.41; kW
